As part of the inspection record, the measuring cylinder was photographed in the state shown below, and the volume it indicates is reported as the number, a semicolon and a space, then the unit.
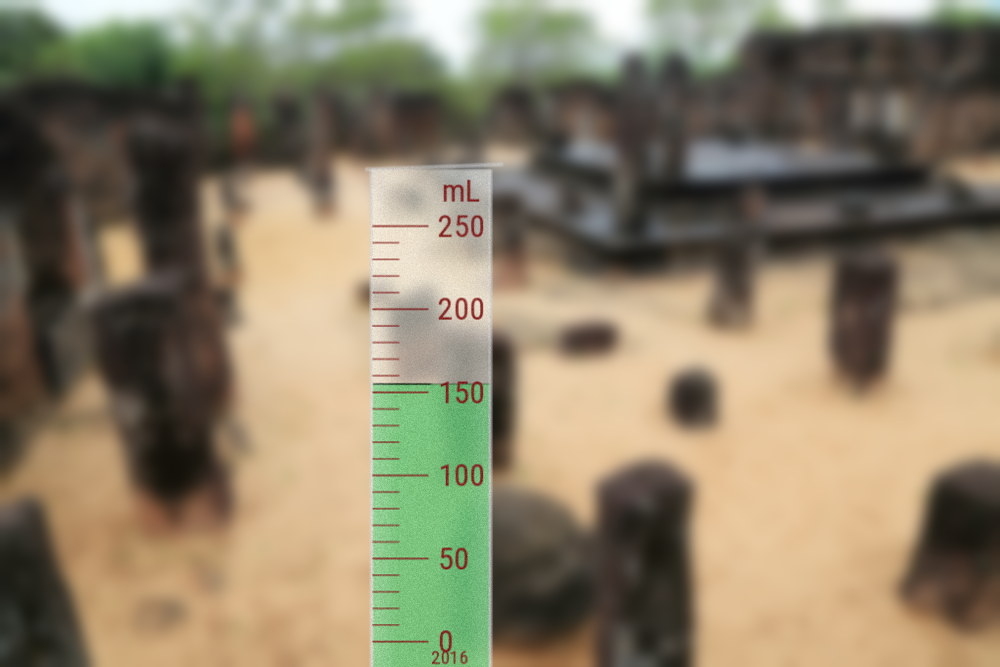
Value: 155; mL
